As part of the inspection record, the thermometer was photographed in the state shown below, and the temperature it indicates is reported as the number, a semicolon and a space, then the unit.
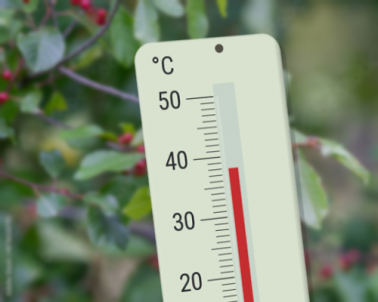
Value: 38; °C
